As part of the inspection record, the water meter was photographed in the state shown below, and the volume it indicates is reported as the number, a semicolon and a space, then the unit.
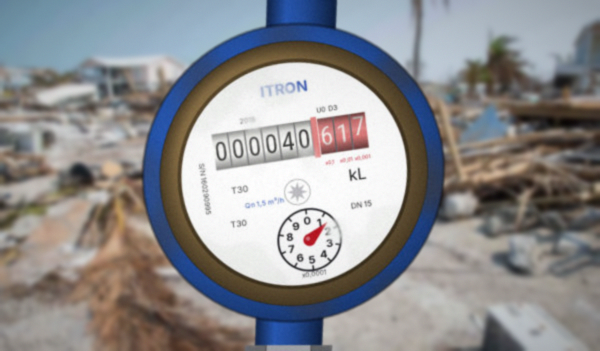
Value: 40.6171; kL
